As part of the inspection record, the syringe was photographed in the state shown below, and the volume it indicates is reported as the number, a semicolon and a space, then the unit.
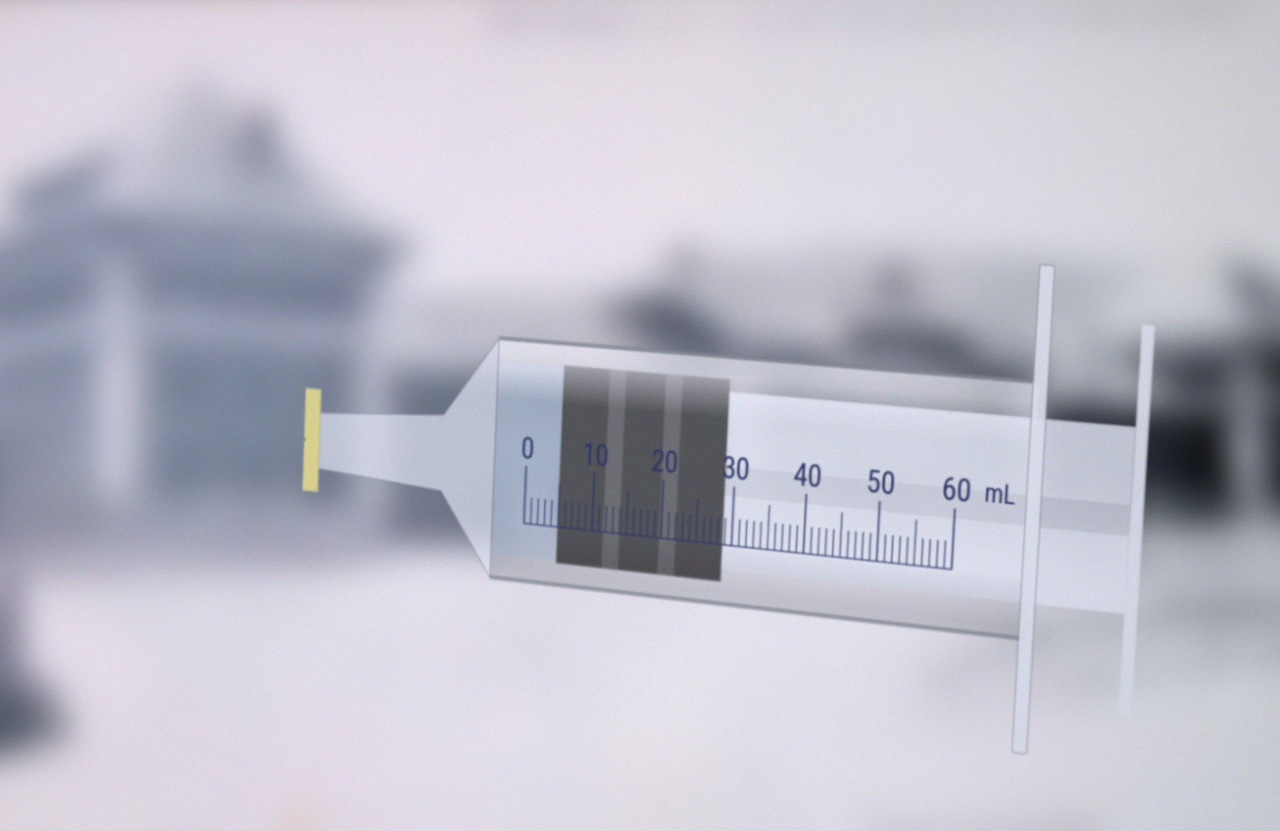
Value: 5; mL
